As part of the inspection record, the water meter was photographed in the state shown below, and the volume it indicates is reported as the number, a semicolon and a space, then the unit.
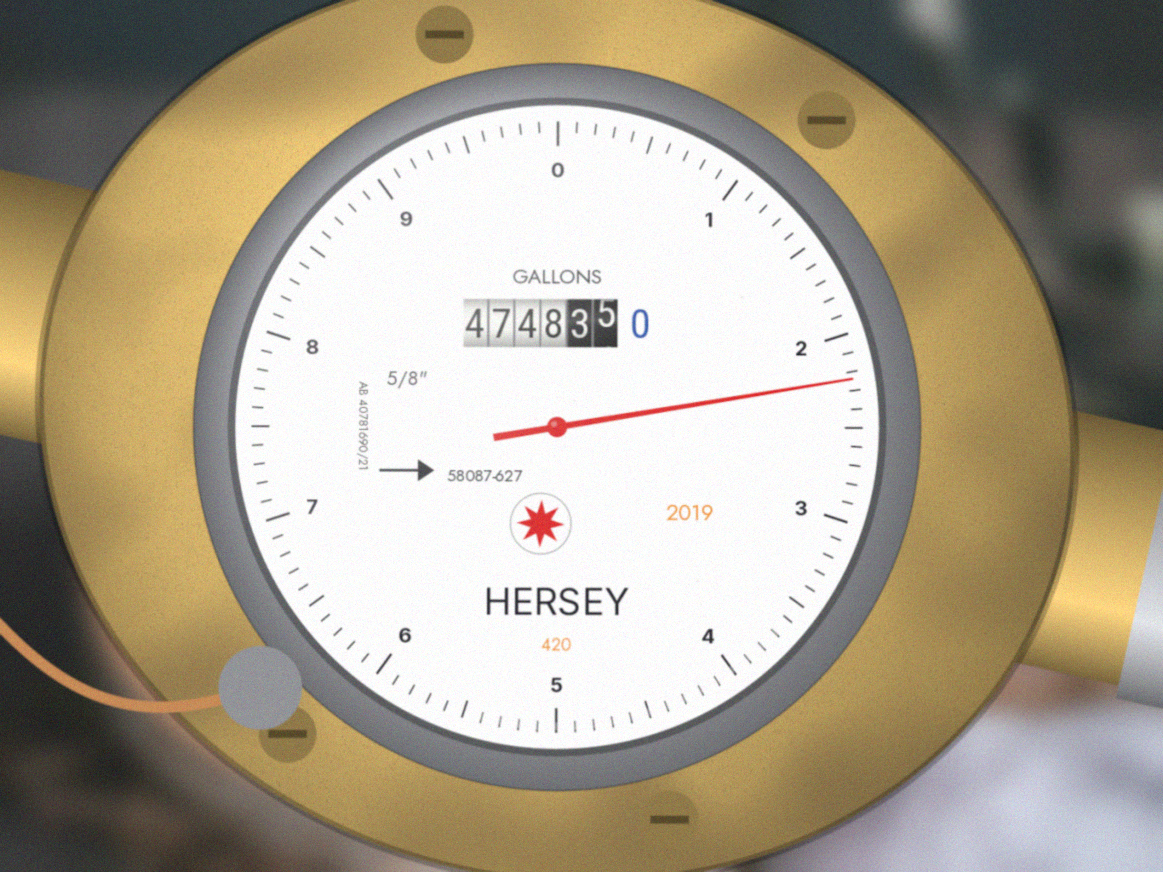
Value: 4748352.2; gal
